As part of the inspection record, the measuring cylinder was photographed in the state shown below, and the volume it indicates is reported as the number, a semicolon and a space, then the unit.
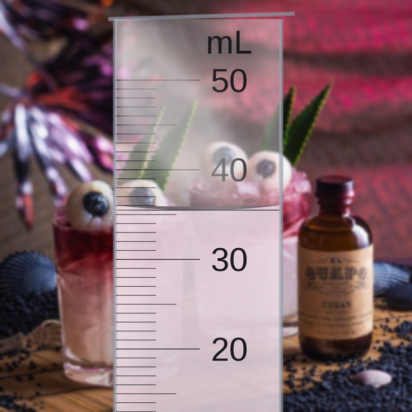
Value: 35.5; mL
